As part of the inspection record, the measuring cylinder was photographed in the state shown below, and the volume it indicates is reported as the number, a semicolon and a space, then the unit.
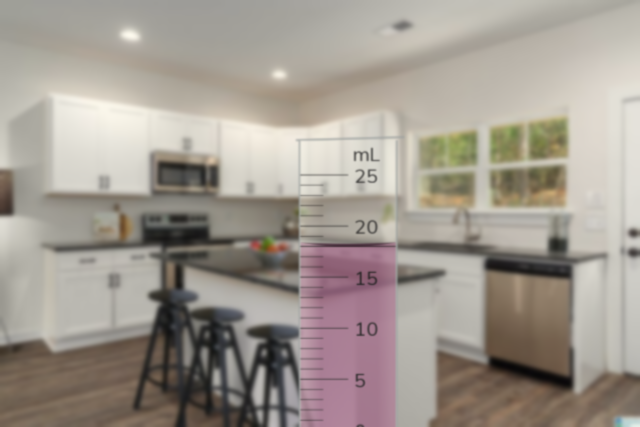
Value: 18; mL
